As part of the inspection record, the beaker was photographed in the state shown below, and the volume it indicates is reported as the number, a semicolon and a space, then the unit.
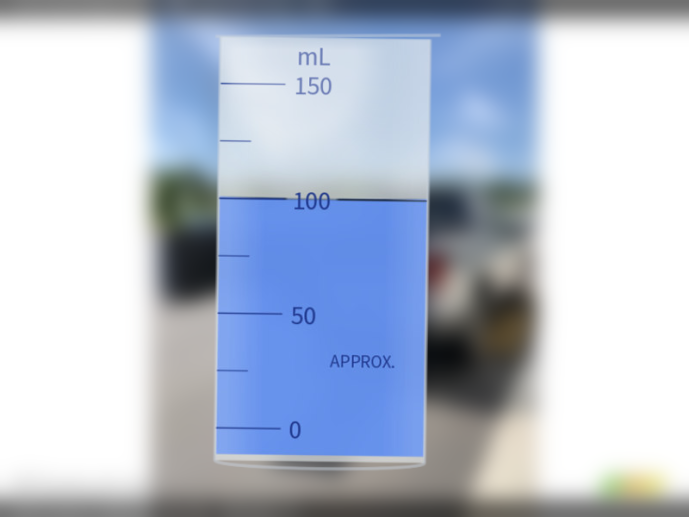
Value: 100; mL
